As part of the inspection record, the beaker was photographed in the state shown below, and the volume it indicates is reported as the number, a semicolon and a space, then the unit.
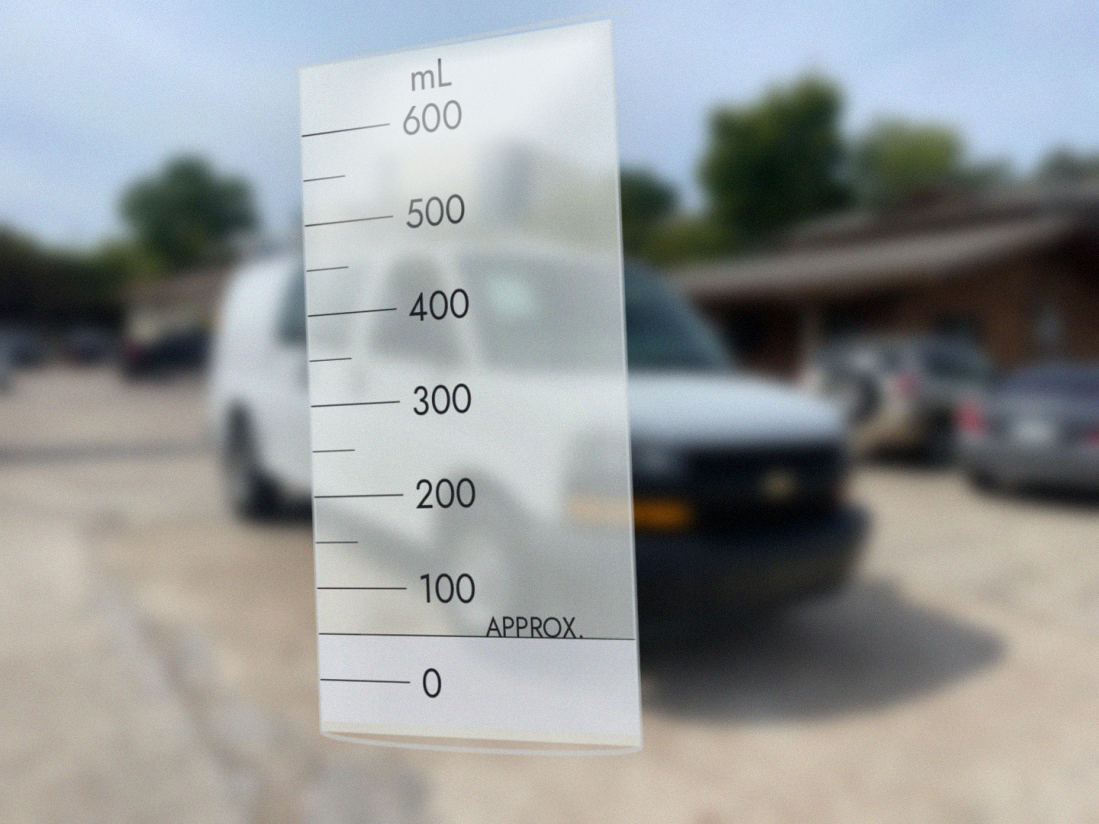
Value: 50; mL
